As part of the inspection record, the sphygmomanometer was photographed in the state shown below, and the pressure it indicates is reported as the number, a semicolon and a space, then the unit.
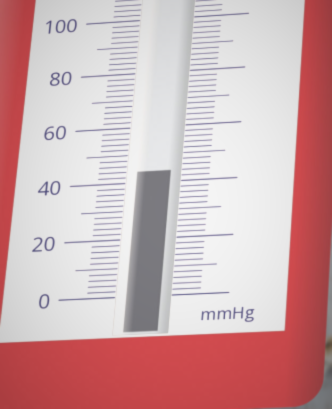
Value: 44; mmHg
